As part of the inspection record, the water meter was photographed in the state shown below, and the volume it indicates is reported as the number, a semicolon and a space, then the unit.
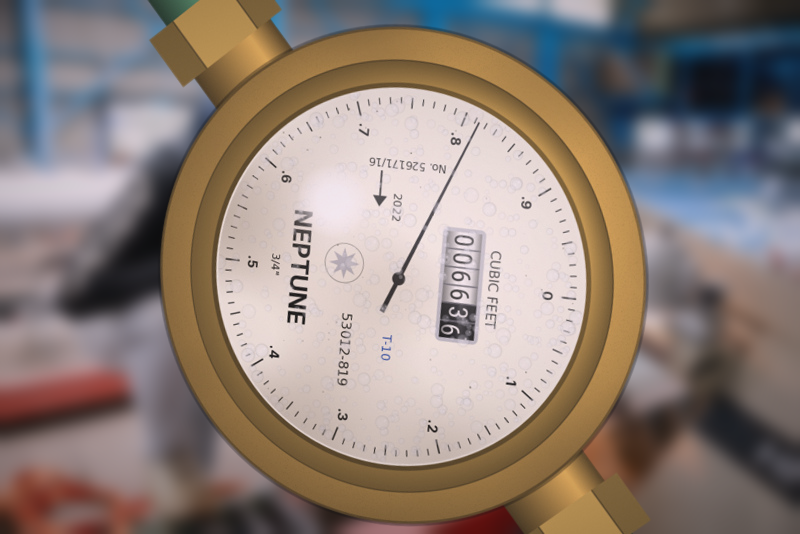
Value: 6635.81; ft³
